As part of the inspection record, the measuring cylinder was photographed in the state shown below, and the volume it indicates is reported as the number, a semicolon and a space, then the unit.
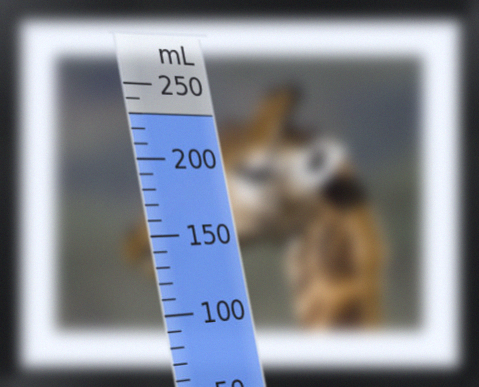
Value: 230; mL
